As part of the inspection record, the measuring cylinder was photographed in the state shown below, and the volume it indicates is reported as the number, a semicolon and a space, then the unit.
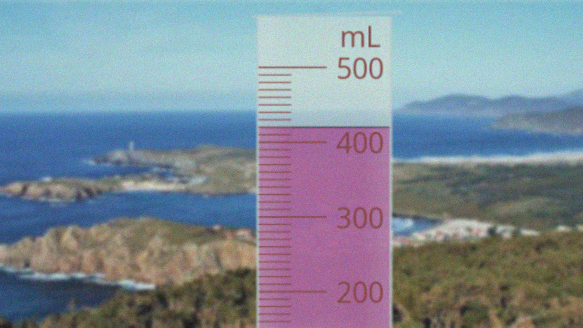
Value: 420; mL
